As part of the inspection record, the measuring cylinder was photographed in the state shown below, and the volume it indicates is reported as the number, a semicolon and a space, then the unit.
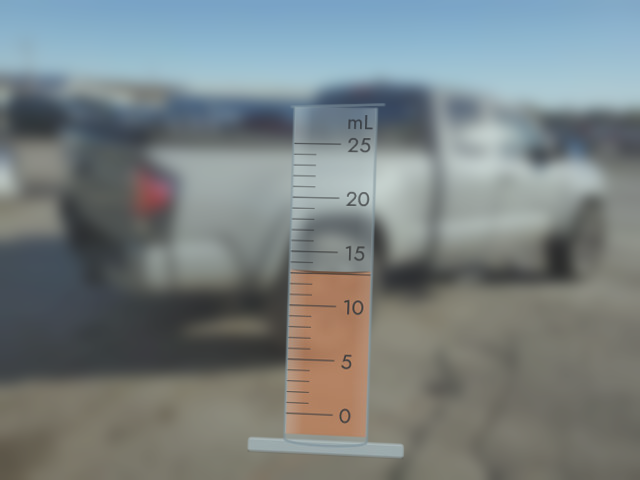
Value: 13; mL
